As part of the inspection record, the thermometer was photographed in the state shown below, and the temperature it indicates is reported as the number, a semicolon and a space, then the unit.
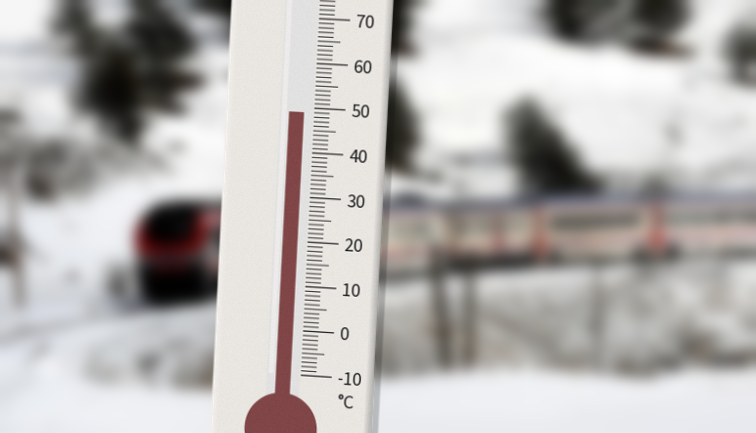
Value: 49; °C
